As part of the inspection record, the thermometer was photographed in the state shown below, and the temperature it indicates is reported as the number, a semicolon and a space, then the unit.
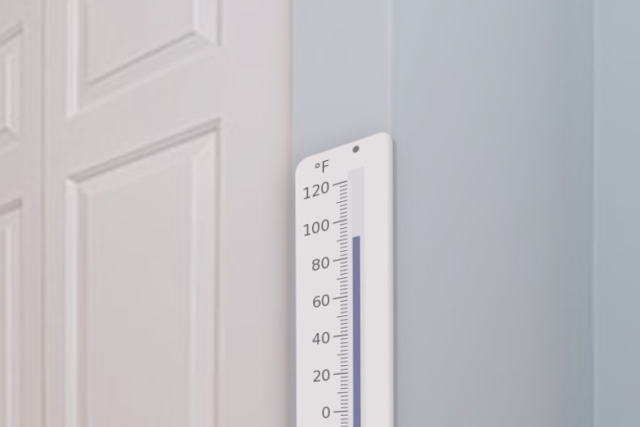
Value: 90; °F
